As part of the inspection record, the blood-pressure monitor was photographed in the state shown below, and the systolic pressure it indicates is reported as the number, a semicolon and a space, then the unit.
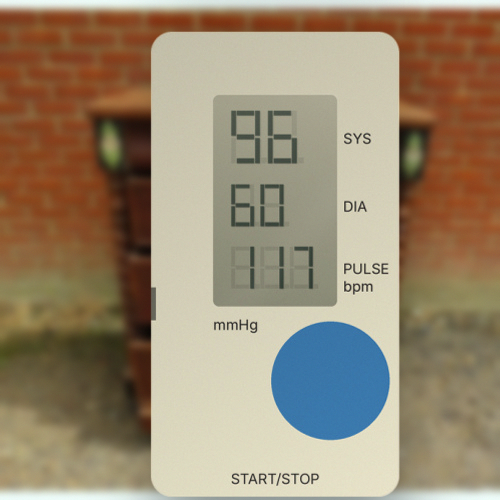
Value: 96; mmHg
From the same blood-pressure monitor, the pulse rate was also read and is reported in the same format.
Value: 117; bpm
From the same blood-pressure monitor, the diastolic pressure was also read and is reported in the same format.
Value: 60; mmHg
